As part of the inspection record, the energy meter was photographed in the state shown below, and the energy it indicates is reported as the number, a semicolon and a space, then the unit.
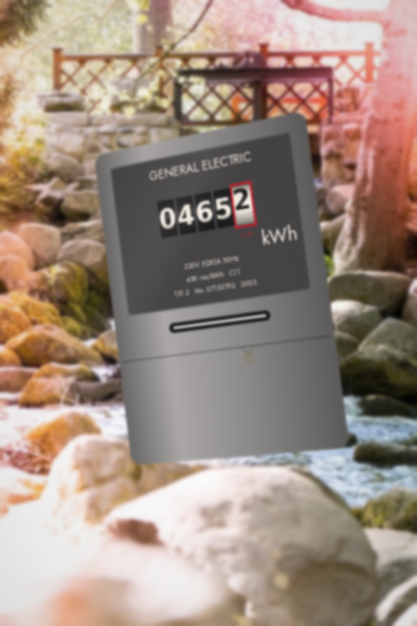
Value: 465.2; kWh
